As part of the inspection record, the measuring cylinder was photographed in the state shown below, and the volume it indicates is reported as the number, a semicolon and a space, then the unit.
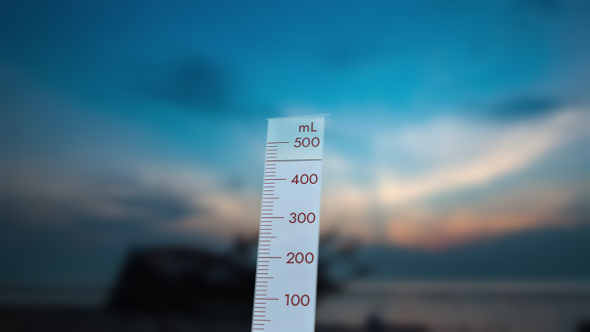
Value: 450; mL
